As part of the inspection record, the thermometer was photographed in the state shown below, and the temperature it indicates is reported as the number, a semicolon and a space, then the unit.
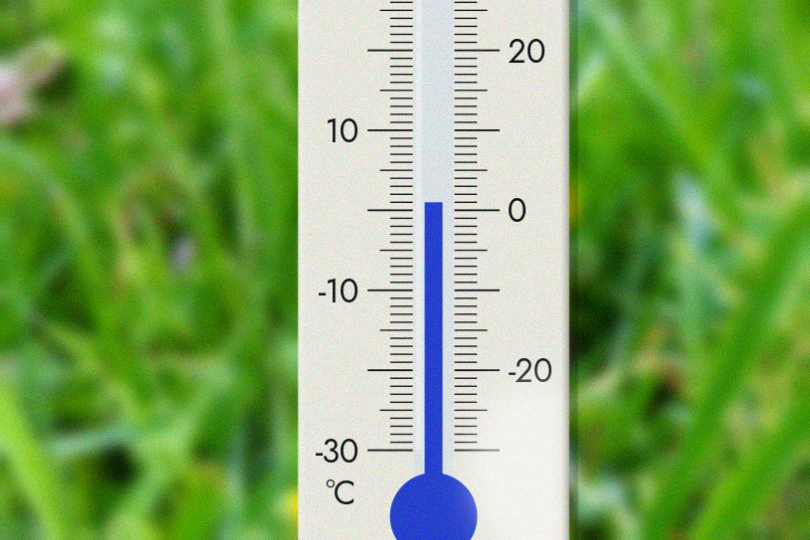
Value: 1; °C
